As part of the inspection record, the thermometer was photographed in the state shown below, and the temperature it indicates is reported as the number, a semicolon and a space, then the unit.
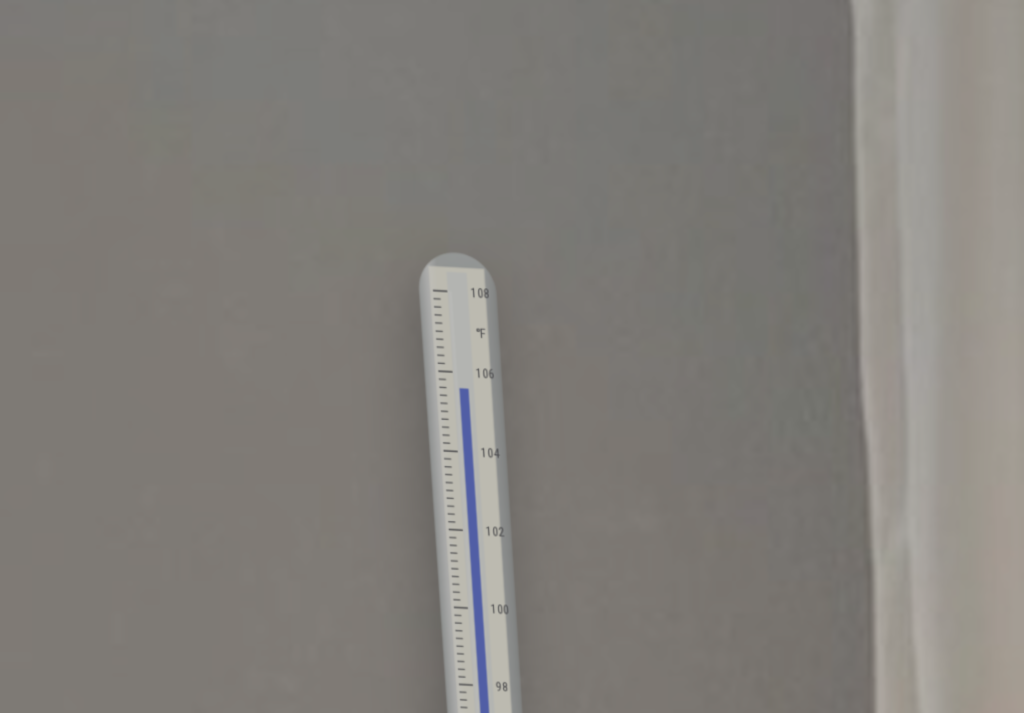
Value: 105.6; °F
